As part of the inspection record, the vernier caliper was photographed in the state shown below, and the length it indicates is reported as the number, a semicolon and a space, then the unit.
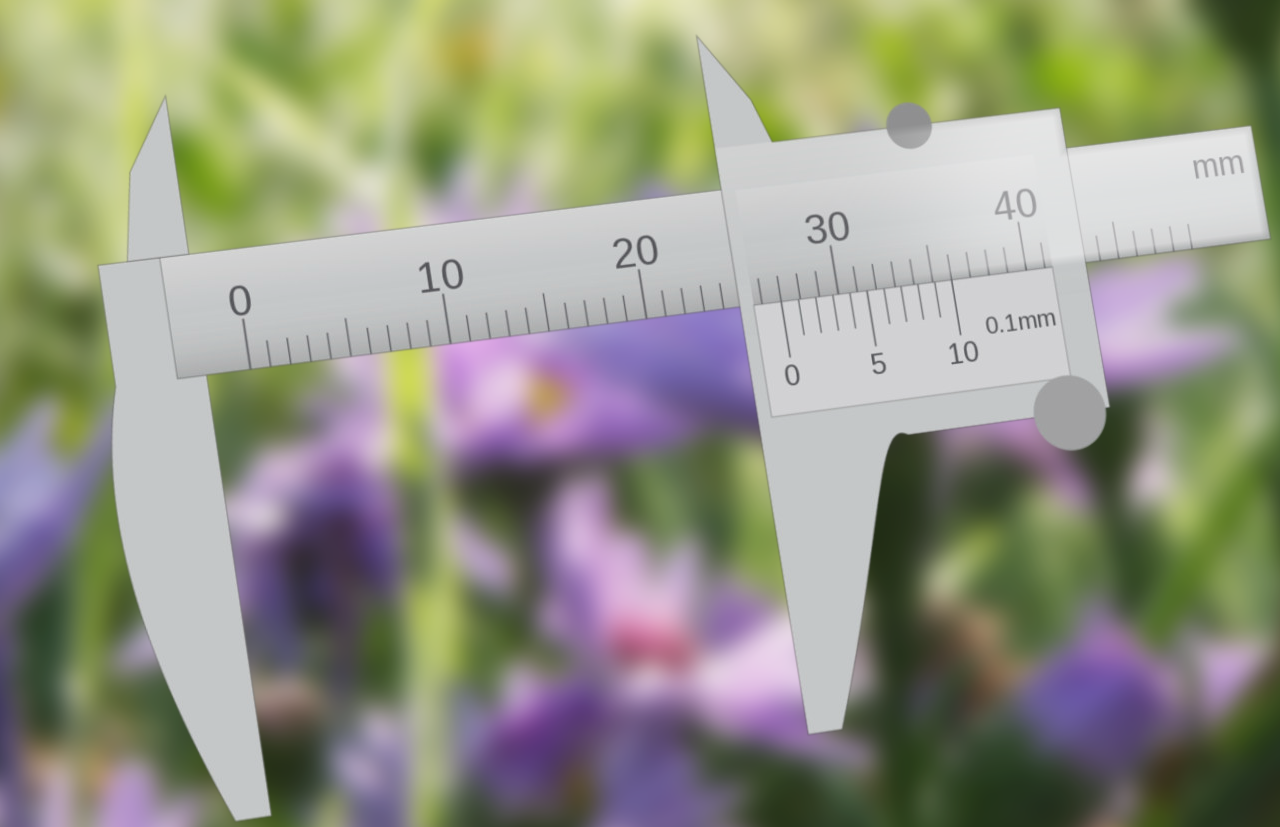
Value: 27.0; mm
